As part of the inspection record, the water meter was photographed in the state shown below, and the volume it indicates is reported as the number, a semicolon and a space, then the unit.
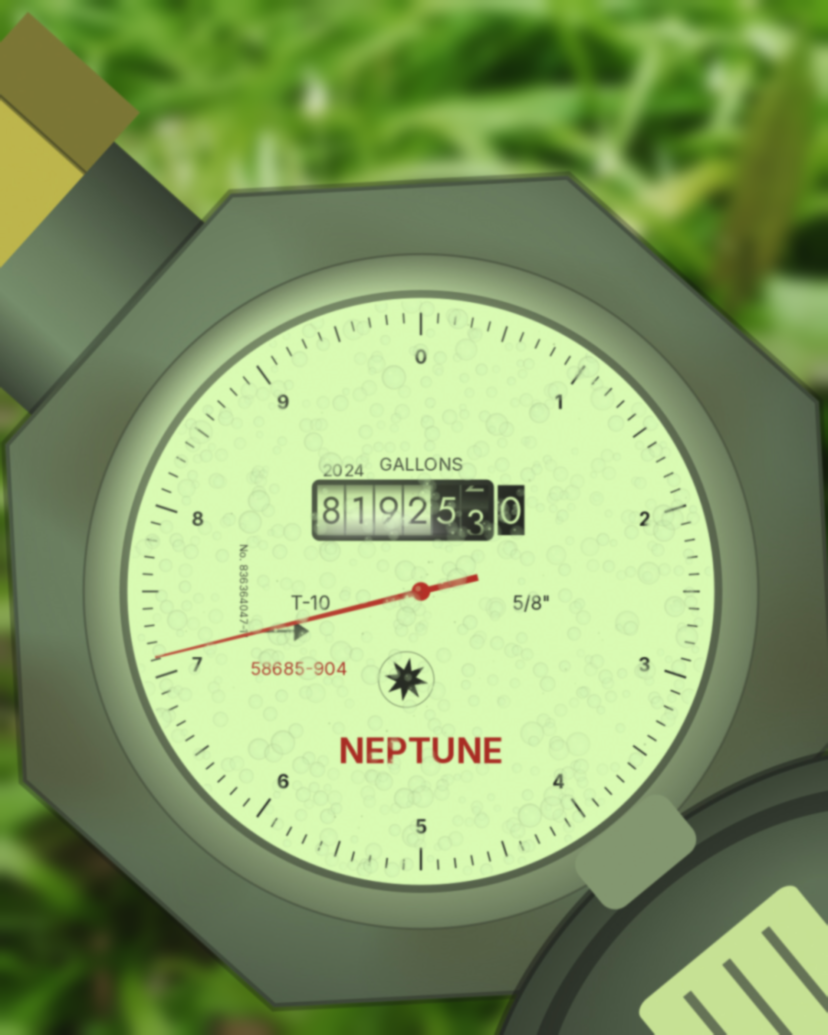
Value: 8192527.1; gal
